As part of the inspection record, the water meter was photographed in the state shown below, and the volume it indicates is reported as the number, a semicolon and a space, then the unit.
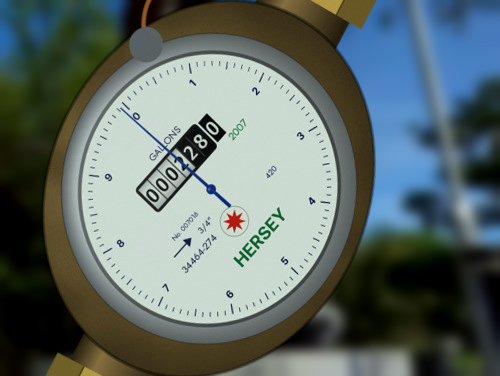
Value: 2279.9; gal
